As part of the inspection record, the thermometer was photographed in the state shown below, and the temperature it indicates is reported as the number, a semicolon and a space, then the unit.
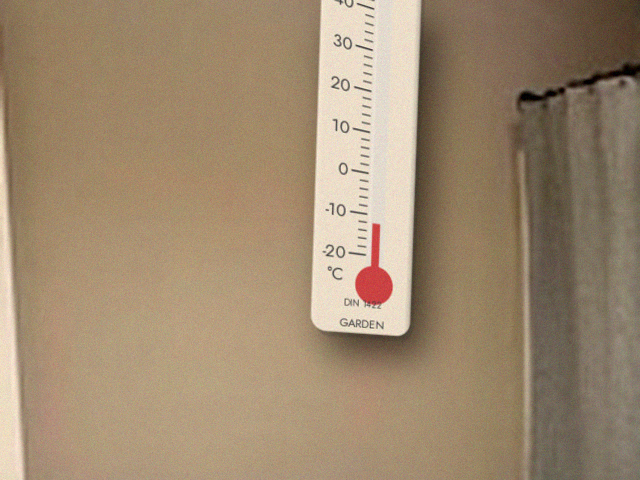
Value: -12; °C
